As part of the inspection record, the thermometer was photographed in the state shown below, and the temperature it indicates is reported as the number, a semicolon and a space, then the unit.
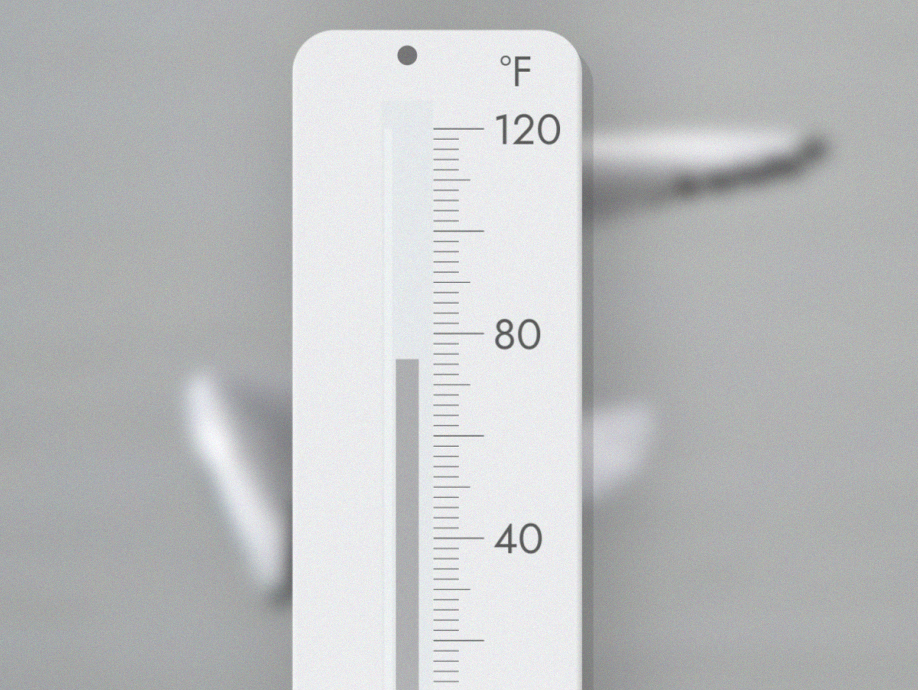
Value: 75; °F
